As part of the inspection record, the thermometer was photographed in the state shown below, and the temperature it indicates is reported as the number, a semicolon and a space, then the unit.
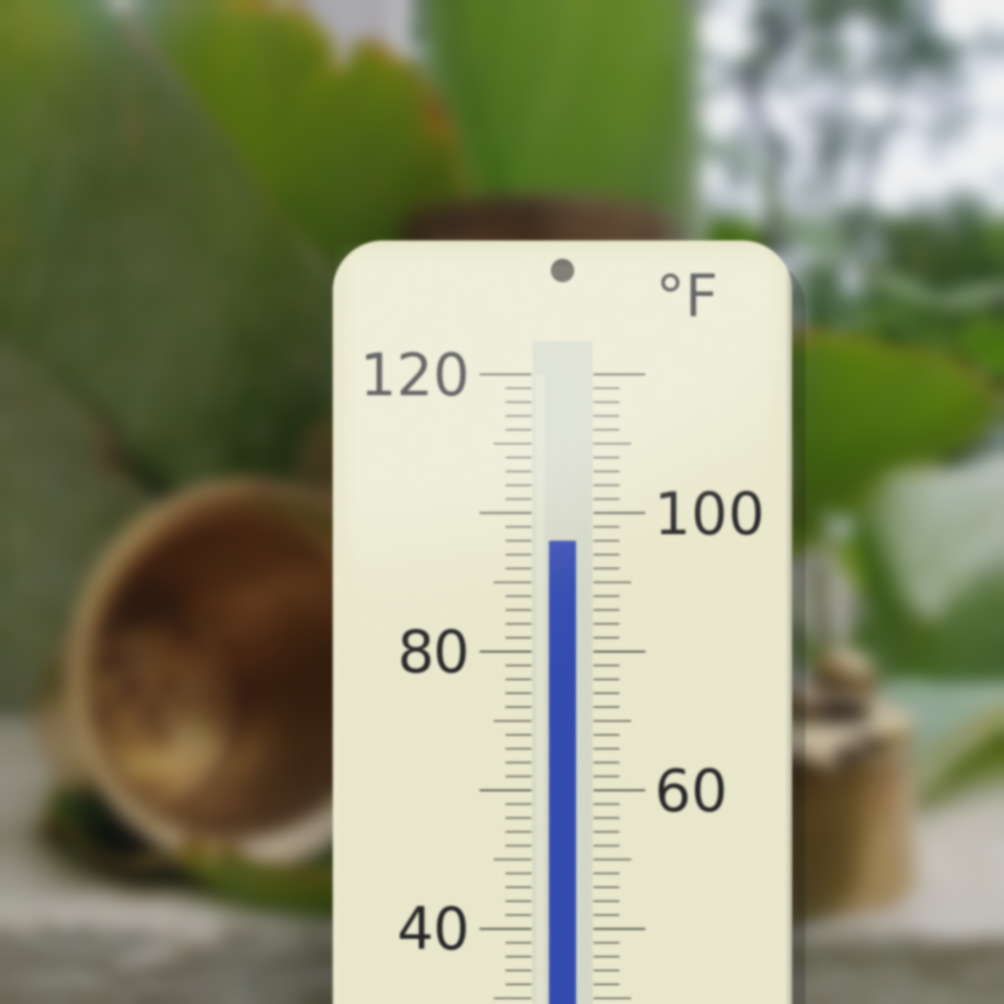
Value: 96; °F
